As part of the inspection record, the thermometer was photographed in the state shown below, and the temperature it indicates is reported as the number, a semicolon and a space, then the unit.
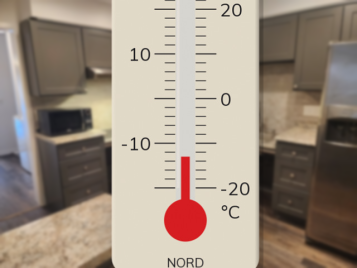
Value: -13; °C
